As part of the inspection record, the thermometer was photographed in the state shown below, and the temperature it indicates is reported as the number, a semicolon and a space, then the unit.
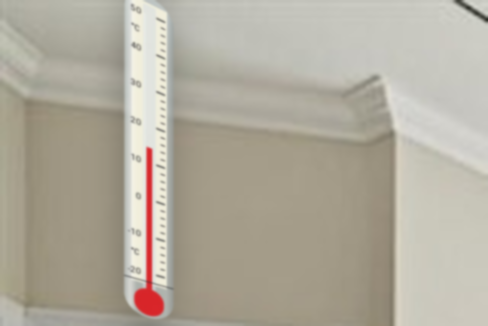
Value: 14; °C
